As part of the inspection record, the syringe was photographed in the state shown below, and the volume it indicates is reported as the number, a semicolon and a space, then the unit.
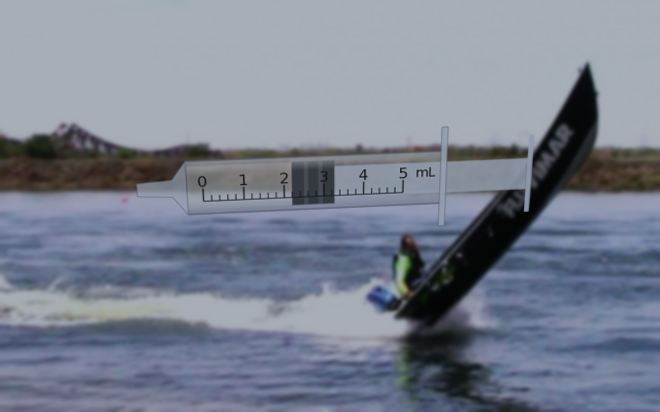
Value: 2.2; mL
